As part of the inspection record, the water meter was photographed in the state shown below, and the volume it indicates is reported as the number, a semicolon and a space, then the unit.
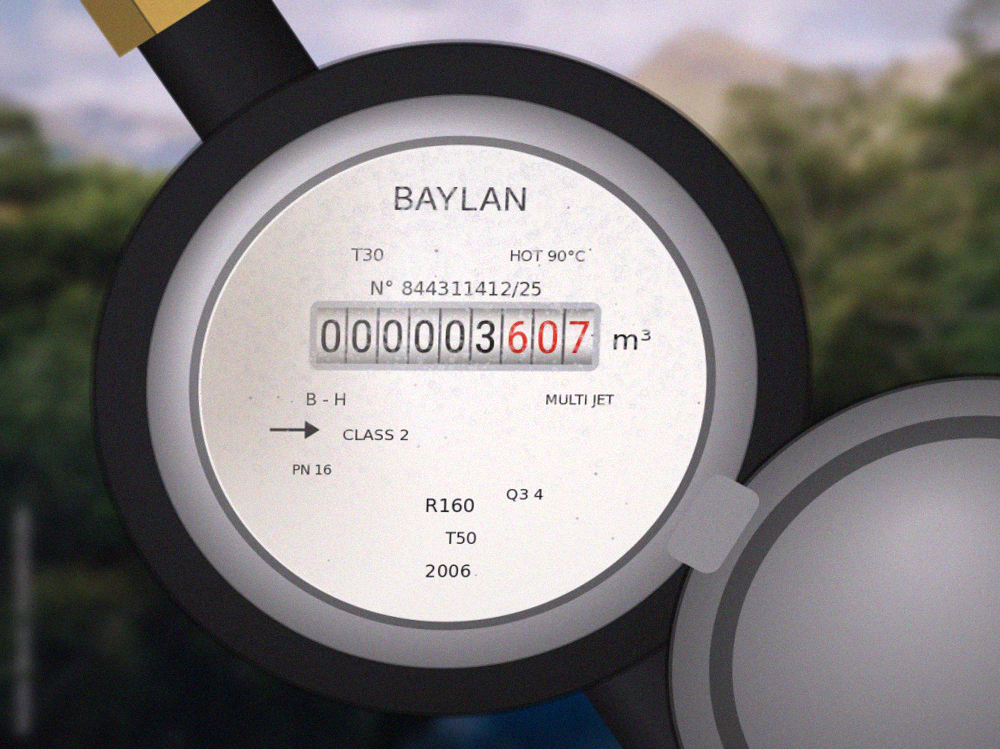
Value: 3.607; m³
